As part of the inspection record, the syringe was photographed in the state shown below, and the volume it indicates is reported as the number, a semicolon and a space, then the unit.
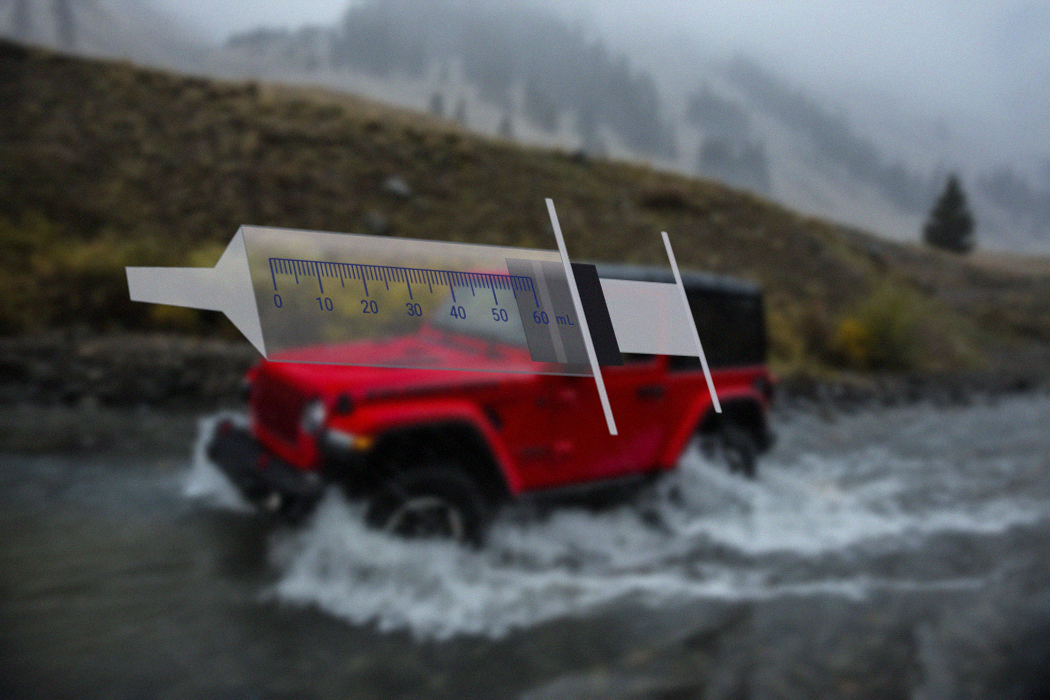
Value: 55; mL
